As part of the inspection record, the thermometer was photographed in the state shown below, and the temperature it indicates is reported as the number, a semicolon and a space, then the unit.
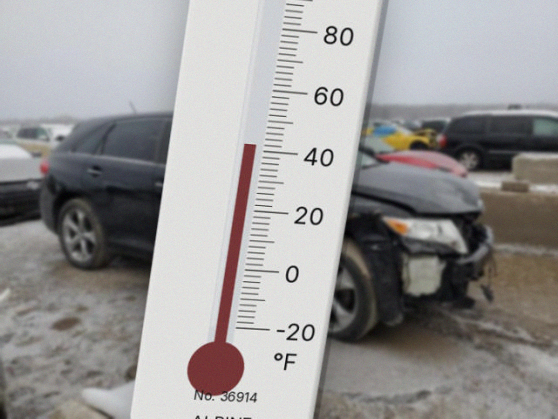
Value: 42; °F
